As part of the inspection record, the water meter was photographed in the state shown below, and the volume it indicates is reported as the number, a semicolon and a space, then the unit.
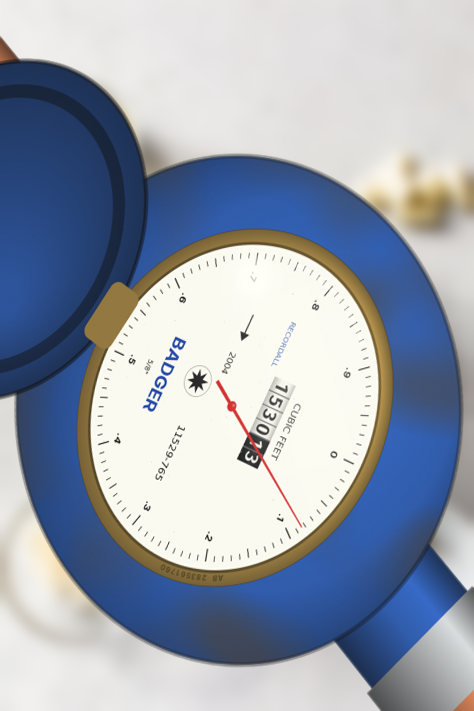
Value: 153013.08; ft³
